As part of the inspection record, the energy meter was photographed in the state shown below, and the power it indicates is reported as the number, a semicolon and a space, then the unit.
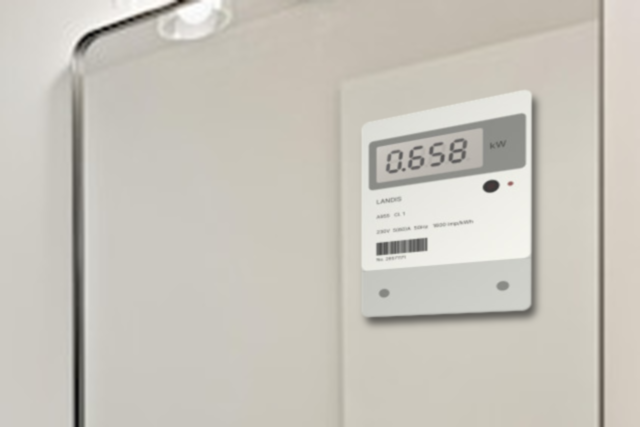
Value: 0.658; kW
